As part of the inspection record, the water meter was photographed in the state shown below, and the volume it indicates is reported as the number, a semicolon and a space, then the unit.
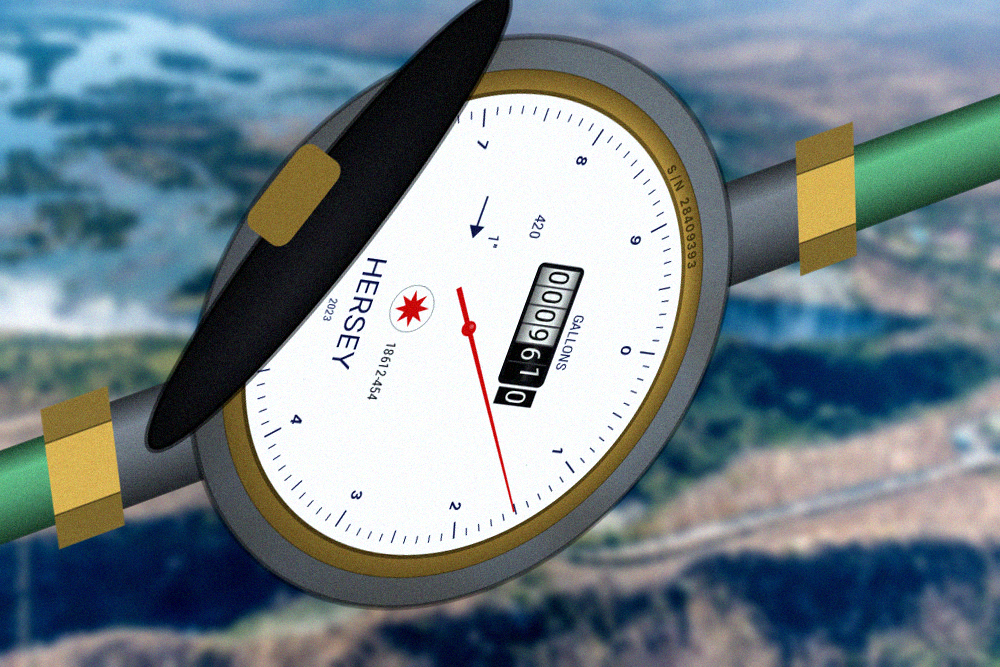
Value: 9611.5; gal
